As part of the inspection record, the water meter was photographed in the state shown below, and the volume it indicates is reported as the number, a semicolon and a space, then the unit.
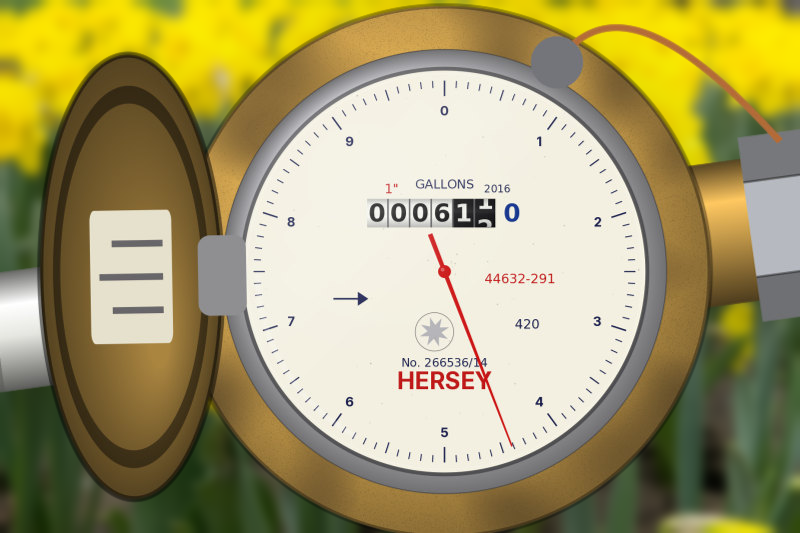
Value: 6114.4; gal
